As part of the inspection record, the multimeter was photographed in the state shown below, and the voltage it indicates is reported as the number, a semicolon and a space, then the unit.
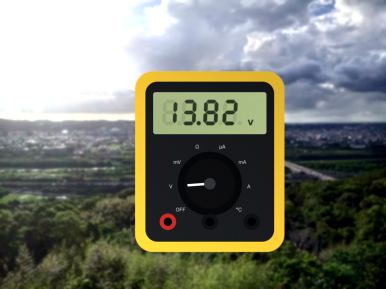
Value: 13.82; V
